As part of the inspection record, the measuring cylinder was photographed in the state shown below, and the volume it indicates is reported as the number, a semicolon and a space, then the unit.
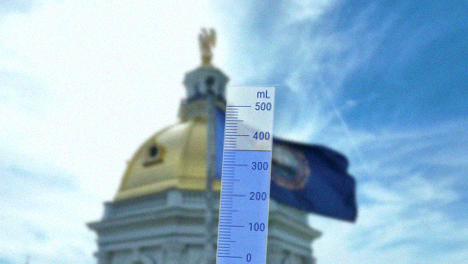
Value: 350; mL
